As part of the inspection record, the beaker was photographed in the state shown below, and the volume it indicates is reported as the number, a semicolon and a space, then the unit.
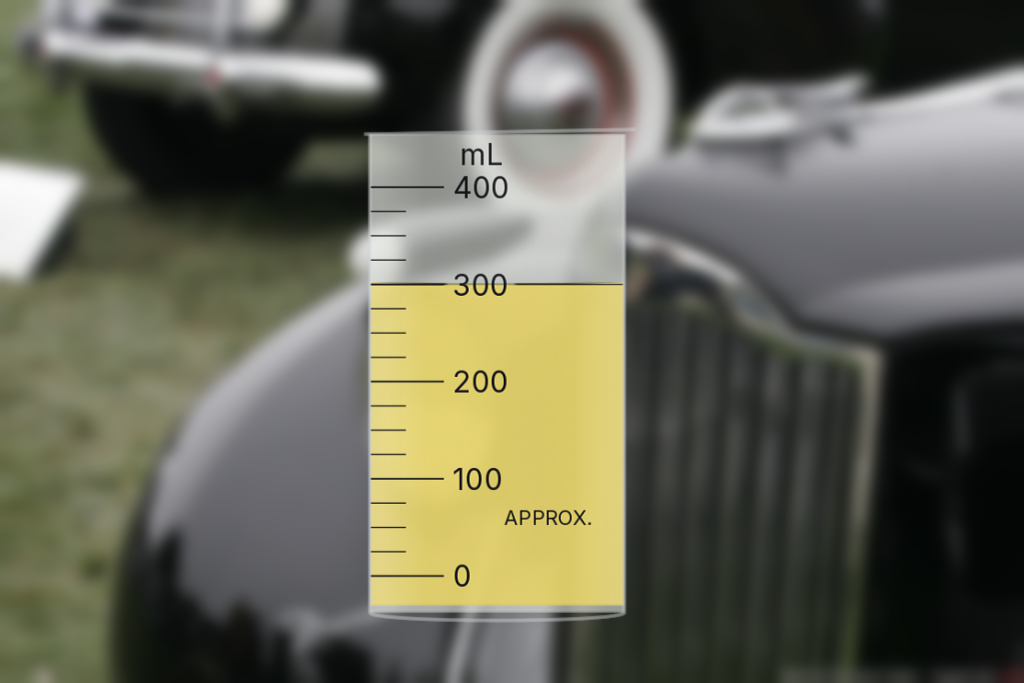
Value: 300; mL
